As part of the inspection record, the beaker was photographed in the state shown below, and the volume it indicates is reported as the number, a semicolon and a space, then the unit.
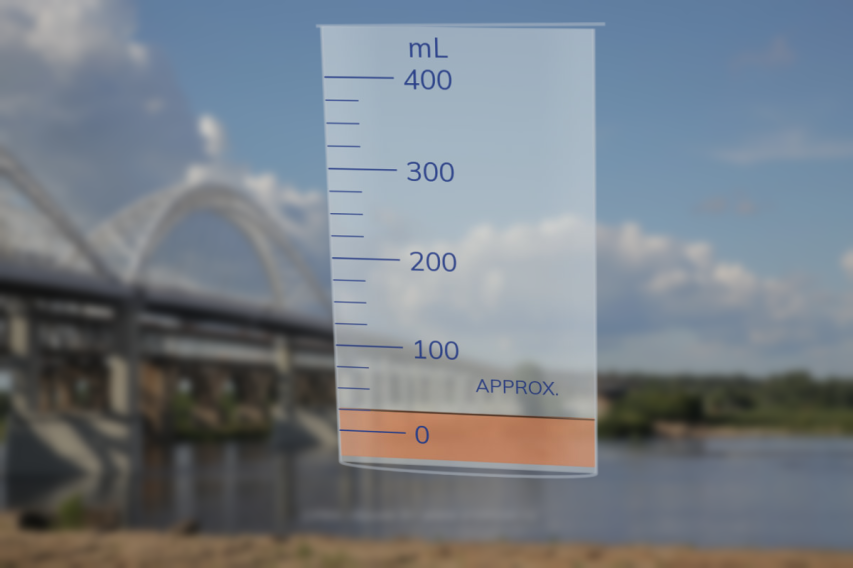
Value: 25; mL
